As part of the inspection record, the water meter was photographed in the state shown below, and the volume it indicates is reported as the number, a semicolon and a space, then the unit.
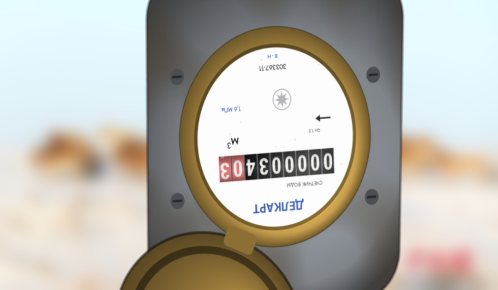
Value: 34.03; m³
